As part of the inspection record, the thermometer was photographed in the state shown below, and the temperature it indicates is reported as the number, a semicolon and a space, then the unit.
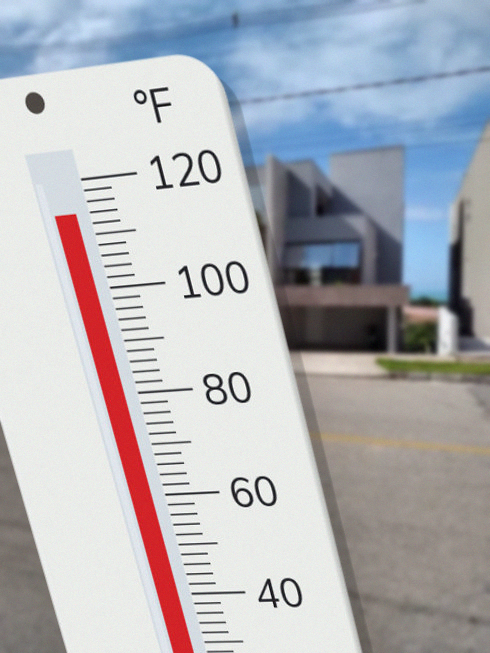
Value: 114; °F
